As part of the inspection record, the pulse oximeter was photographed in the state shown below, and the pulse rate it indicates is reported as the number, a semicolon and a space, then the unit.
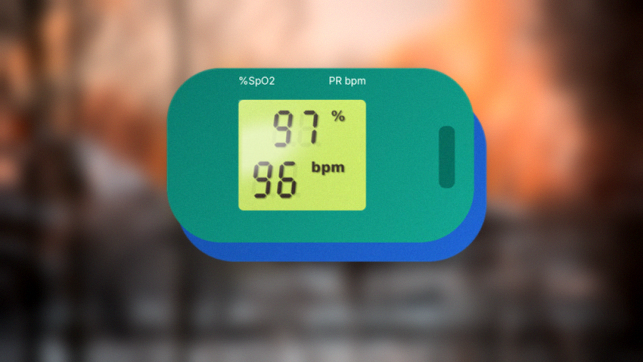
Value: 96; bpm
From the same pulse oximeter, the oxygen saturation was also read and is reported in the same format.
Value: 97; %
